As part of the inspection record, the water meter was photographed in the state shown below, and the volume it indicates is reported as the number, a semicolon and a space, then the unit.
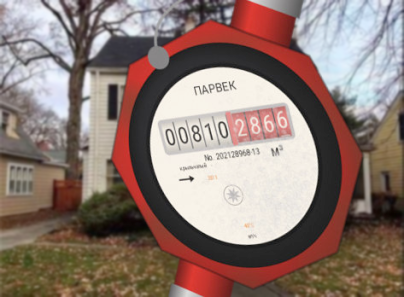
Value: 810.2866; m³
